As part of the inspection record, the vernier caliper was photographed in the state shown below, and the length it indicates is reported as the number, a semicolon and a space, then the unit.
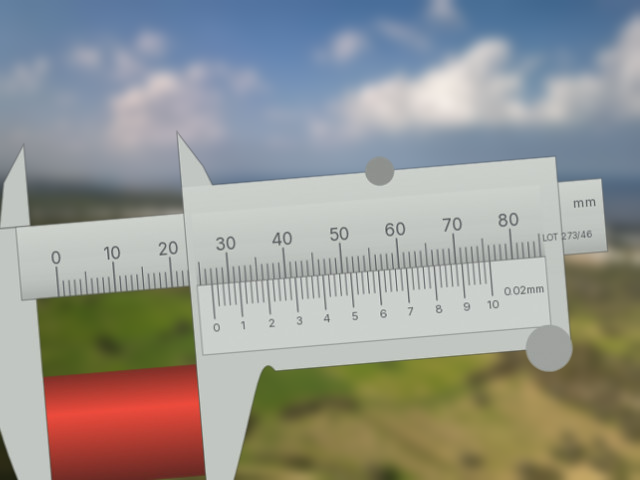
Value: 27.0; mm
